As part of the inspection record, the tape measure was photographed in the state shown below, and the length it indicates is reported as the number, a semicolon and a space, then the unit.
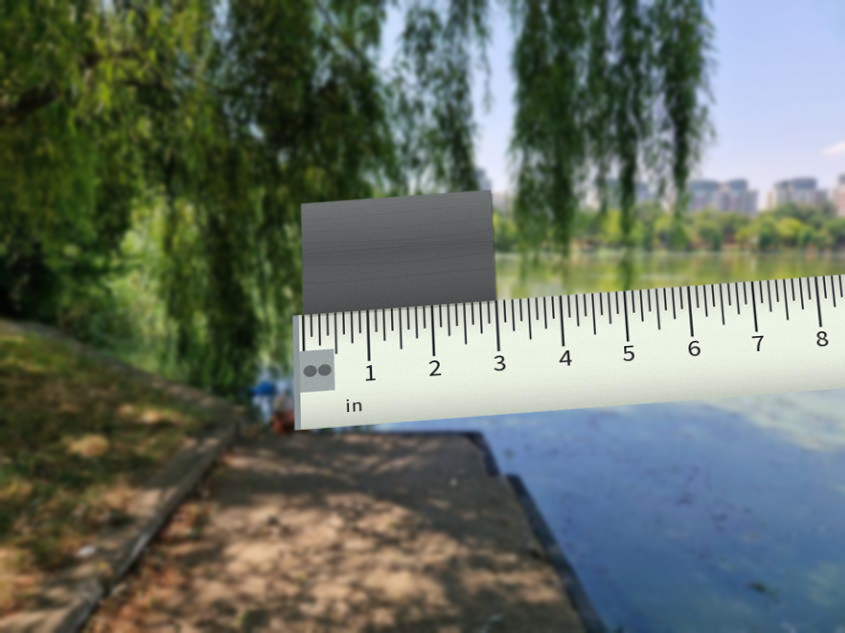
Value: 3; in
